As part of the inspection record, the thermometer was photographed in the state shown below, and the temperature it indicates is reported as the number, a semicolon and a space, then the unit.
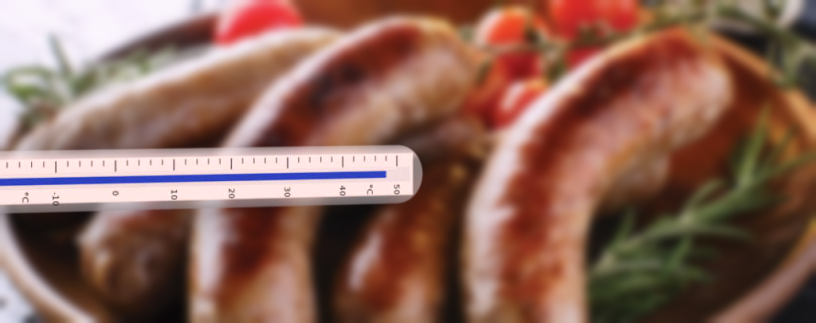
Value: 48; °C
